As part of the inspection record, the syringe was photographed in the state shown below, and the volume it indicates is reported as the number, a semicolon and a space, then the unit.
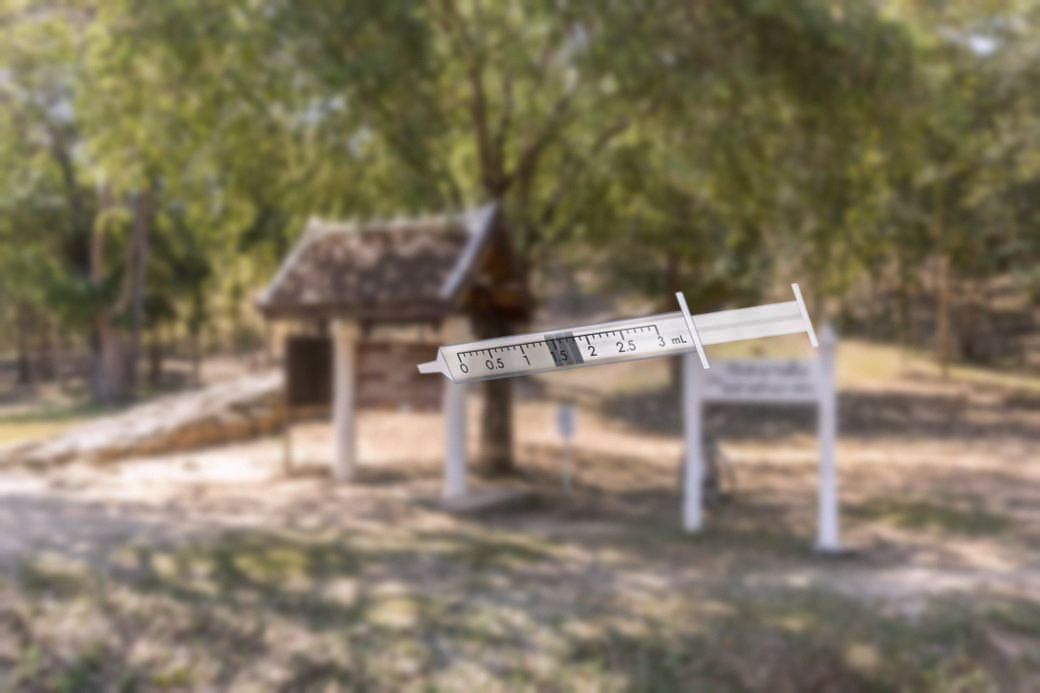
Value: 1.4; mL
